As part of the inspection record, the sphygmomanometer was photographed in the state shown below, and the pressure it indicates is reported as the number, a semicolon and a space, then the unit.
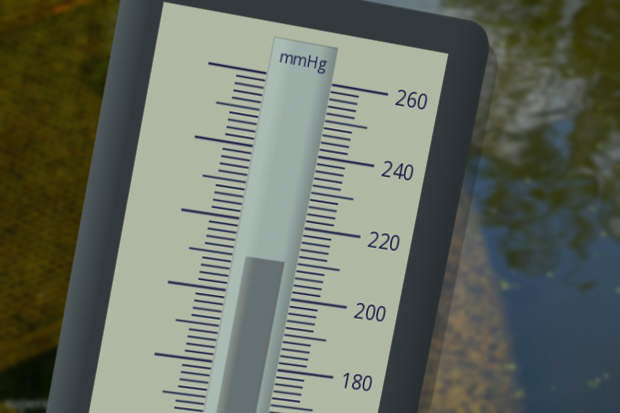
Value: 210; mmHg
